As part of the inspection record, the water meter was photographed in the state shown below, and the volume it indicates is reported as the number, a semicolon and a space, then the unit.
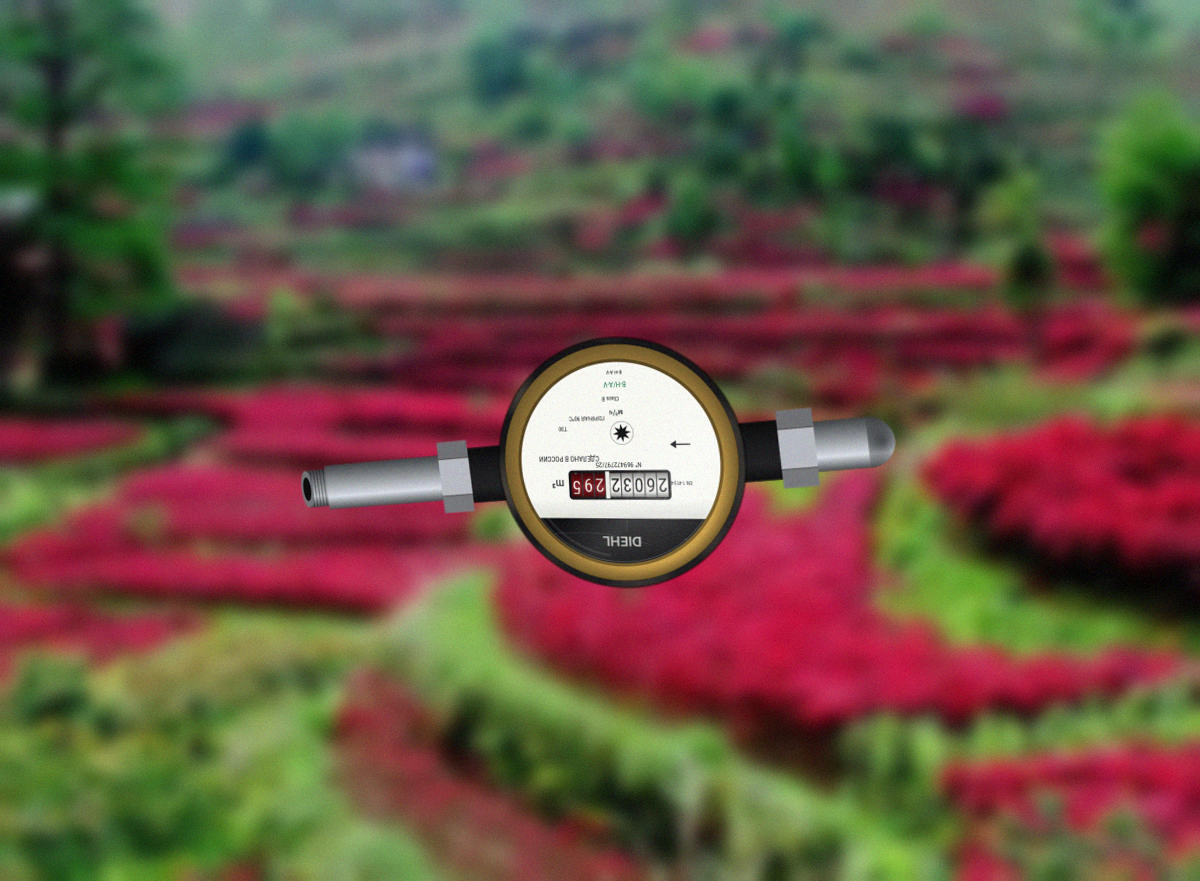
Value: 26032.295; m³
